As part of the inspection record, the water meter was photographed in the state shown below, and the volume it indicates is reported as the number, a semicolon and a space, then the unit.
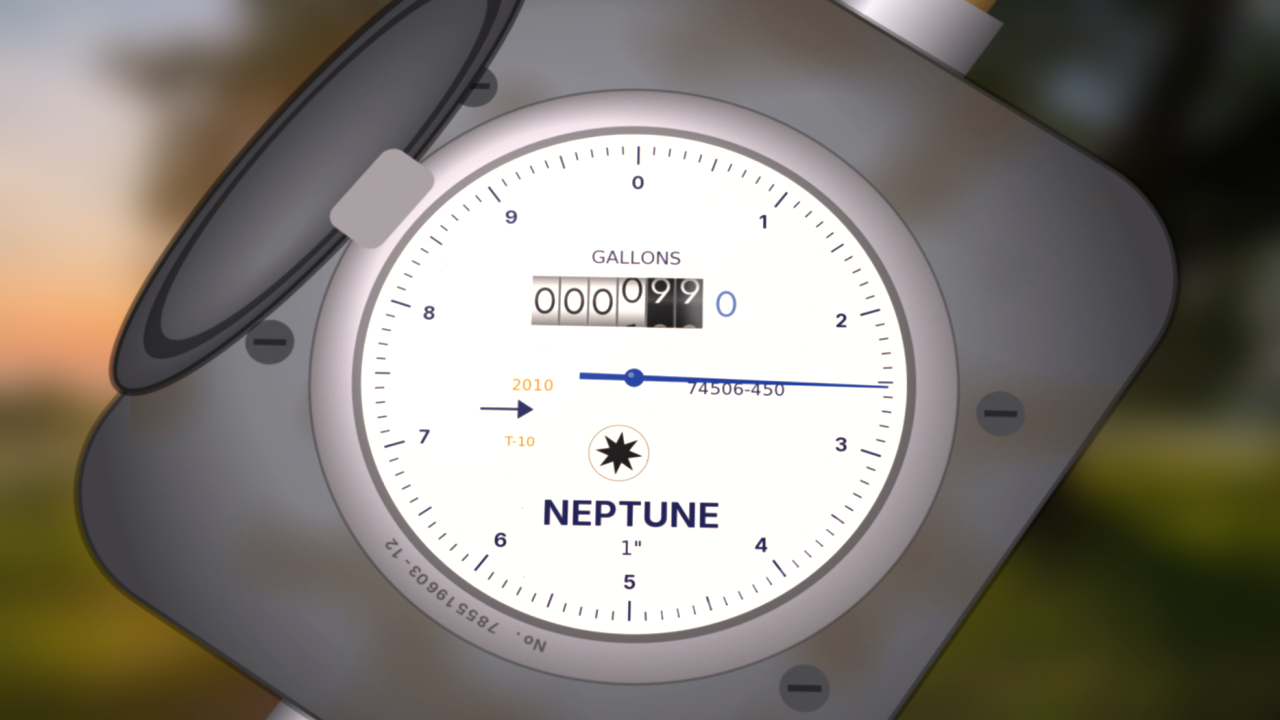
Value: 992.5; gal
